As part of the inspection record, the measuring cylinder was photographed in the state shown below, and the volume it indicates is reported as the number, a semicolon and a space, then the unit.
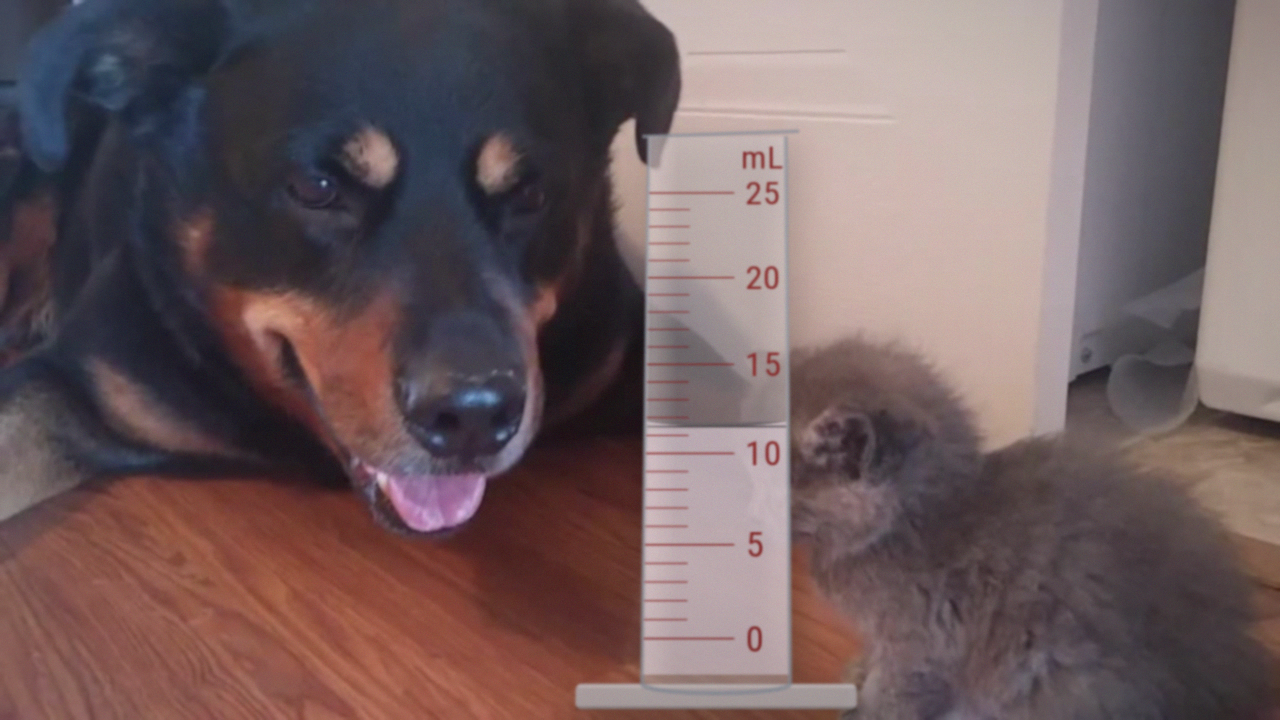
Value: 11.5; mL
